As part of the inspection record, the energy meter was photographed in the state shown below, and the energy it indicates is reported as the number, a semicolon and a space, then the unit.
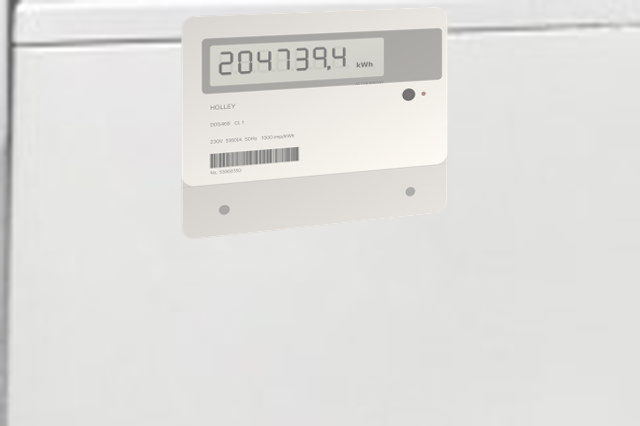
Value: 204739.4; kWh
